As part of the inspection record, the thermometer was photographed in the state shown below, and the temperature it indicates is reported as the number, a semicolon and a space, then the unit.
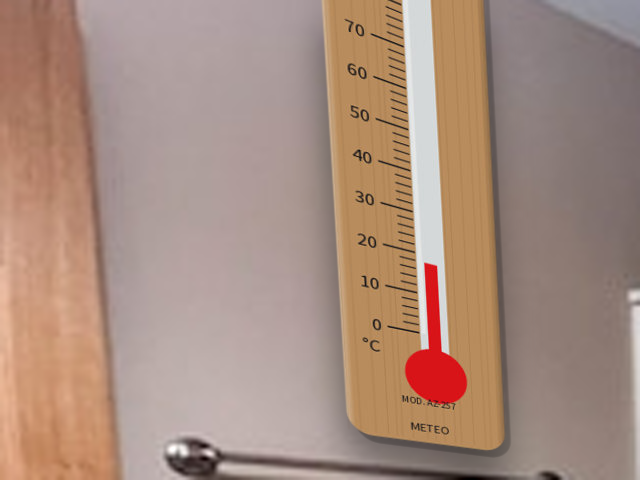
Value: 18; °C
